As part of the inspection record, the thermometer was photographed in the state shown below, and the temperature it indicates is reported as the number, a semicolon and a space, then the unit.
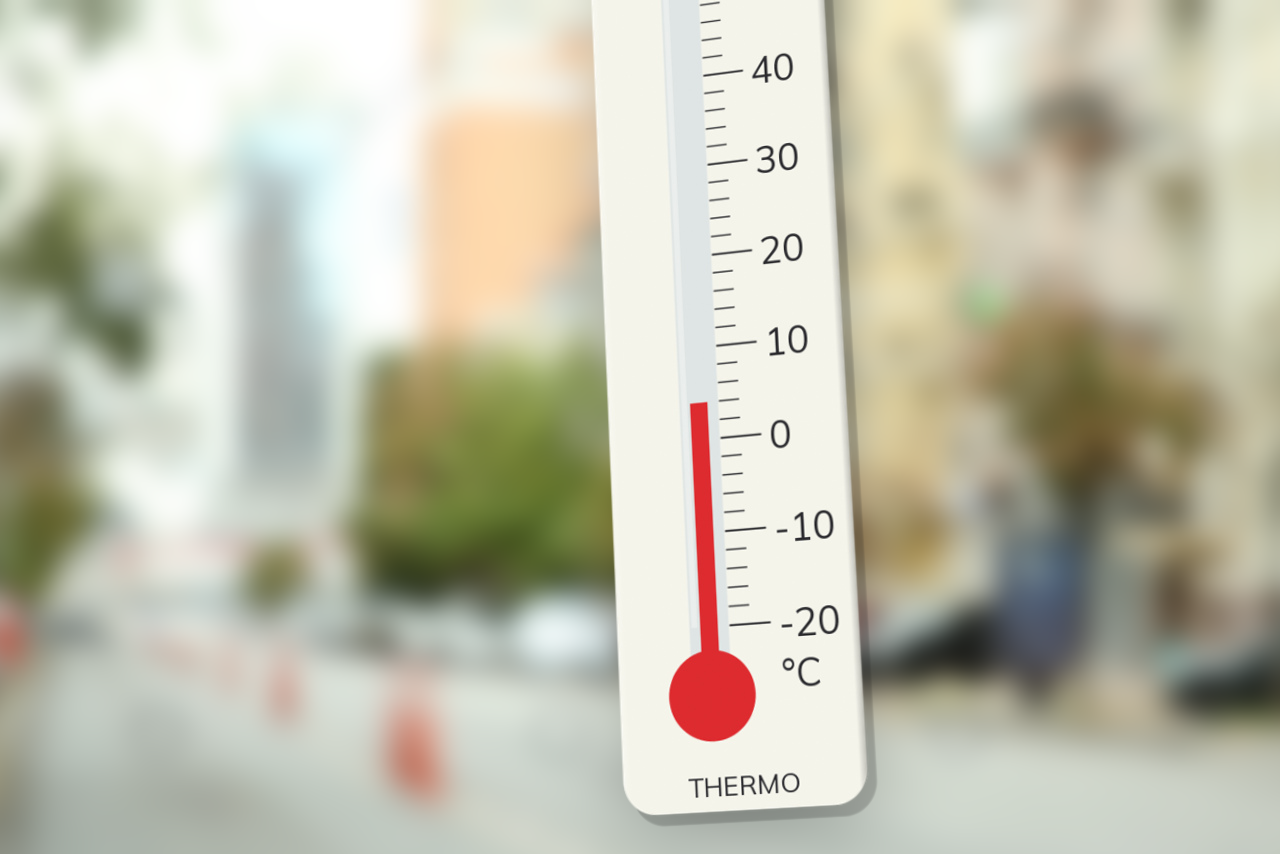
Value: 4; °C
